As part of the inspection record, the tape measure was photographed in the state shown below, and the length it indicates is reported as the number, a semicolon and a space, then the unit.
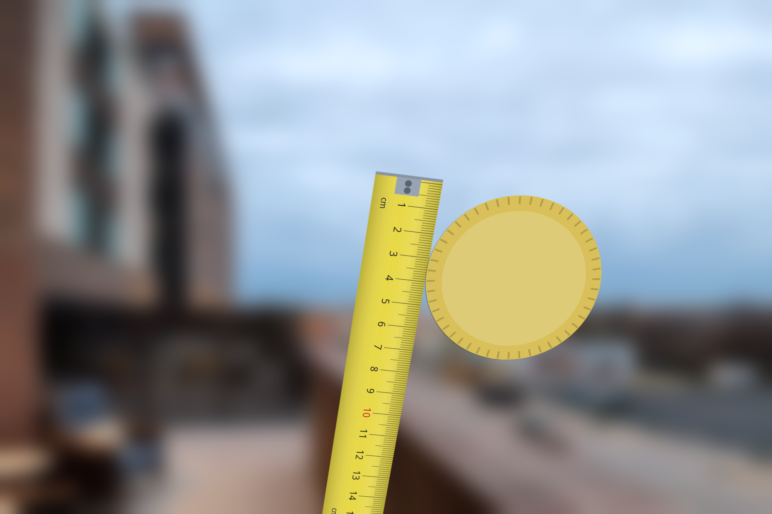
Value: 7; cm
